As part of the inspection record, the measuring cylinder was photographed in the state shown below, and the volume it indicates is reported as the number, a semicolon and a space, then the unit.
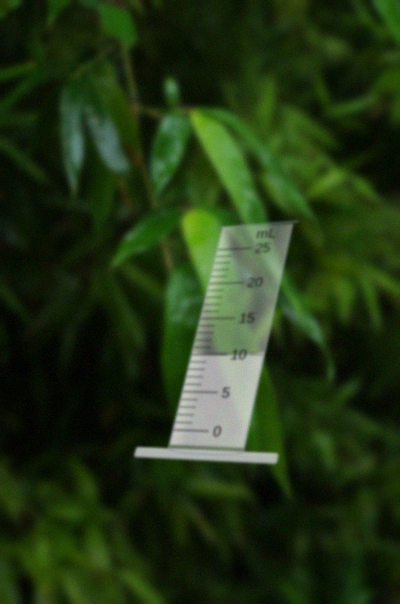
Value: 10; mL
